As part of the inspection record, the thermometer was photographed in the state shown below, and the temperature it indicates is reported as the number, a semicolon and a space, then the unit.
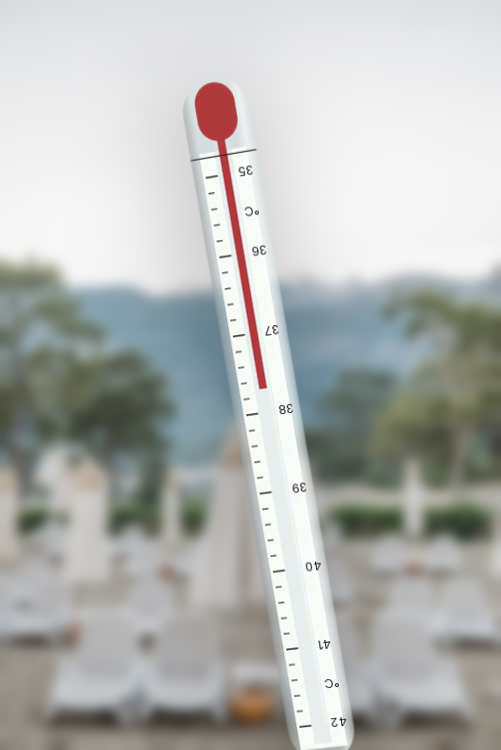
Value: 37.7; °C
